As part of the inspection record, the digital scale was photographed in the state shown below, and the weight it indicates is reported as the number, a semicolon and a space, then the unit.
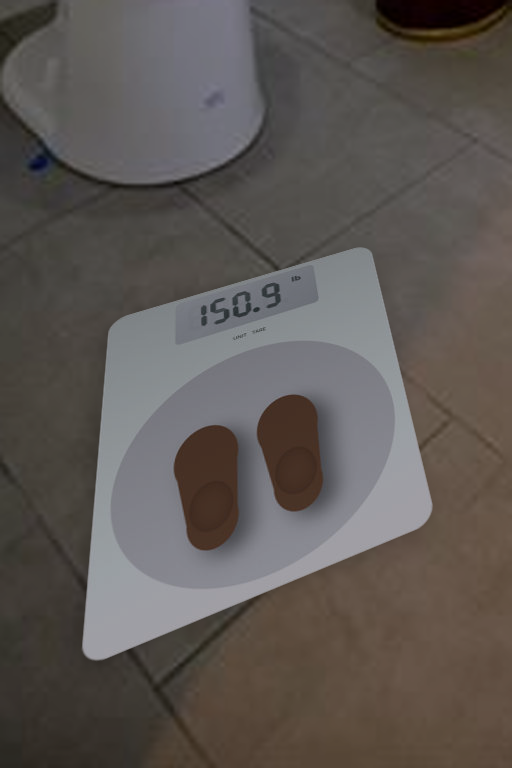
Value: 150.9; lb
